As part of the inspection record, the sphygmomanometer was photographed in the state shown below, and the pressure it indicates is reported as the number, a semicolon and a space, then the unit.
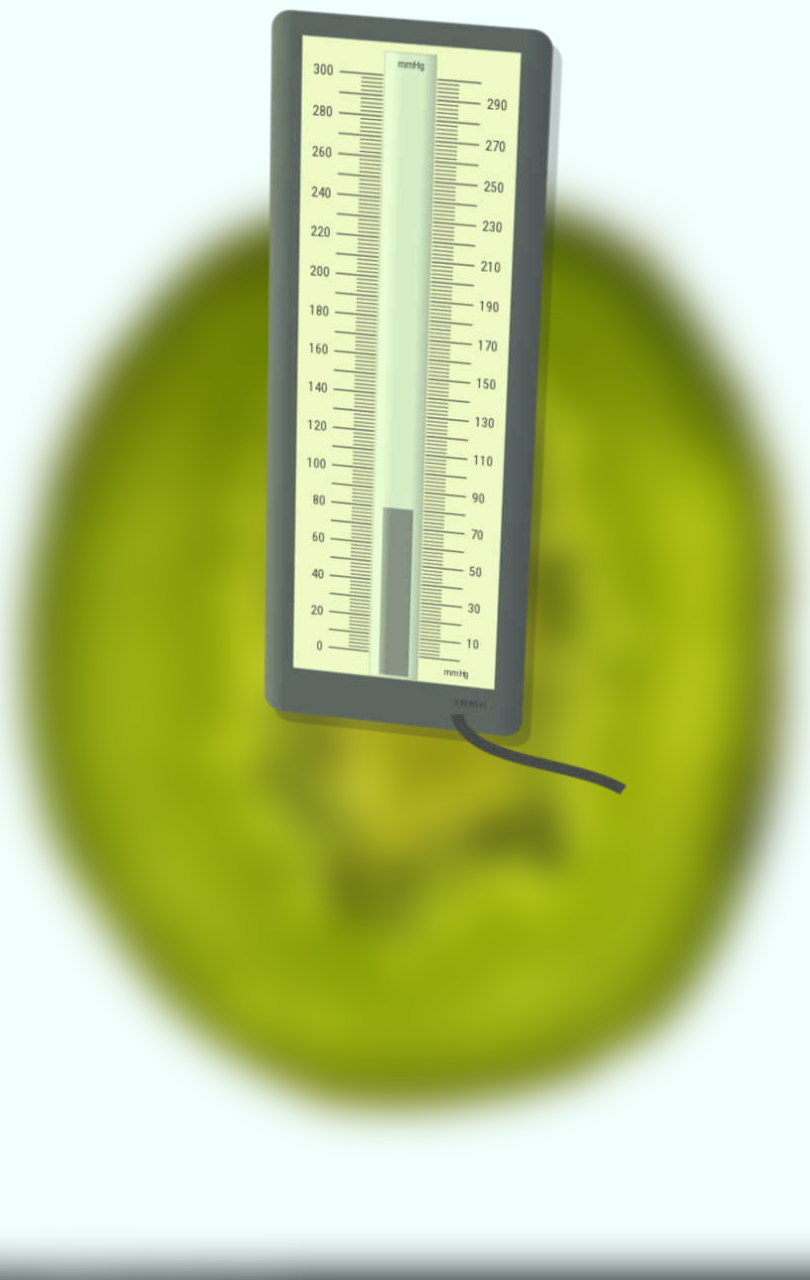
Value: 80; mmHg
